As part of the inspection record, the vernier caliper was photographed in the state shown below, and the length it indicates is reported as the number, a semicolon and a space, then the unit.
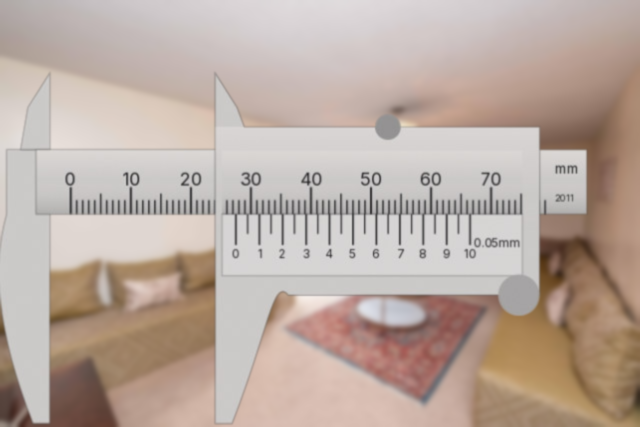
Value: 27.5; mm
